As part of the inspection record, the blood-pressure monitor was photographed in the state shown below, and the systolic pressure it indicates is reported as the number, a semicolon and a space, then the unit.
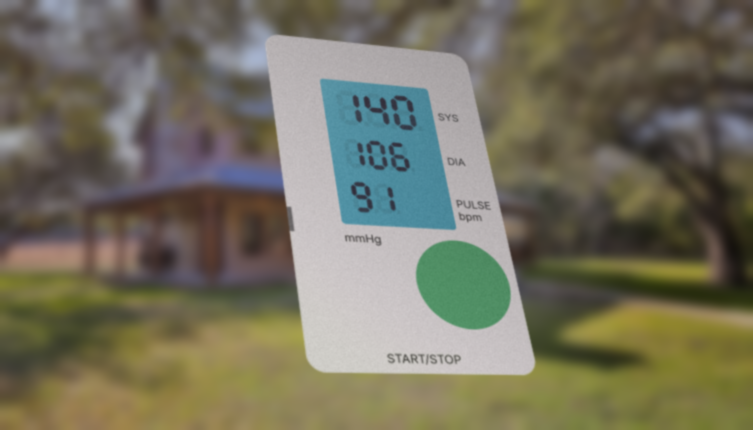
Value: 140; mmHg
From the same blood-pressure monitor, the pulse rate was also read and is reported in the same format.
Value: 91; bpm
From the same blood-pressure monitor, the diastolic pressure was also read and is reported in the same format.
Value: 106; mmHg
